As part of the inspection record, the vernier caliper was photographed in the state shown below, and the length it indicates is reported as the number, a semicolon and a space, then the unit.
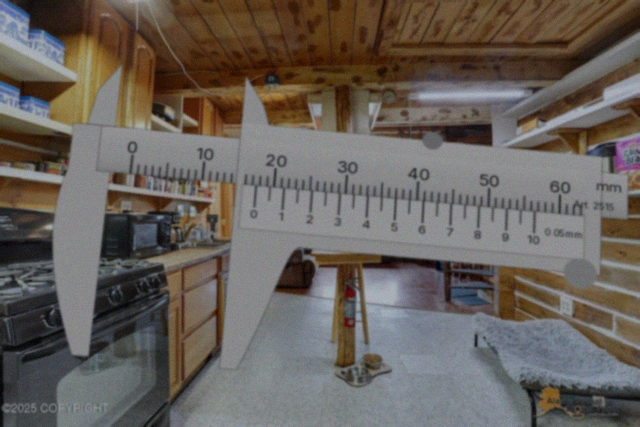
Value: 17.5; mm
